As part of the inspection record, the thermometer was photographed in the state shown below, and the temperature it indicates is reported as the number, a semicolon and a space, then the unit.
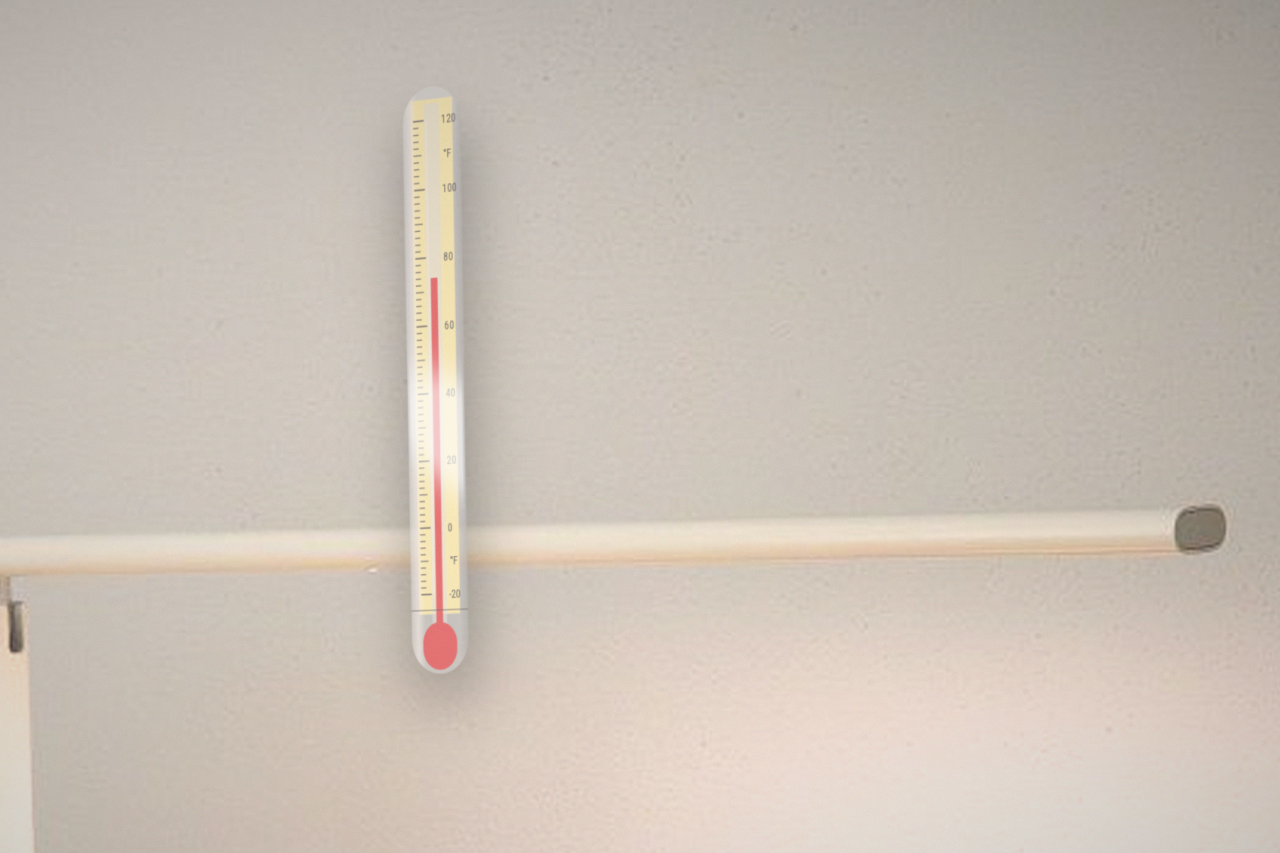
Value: 74; °F
